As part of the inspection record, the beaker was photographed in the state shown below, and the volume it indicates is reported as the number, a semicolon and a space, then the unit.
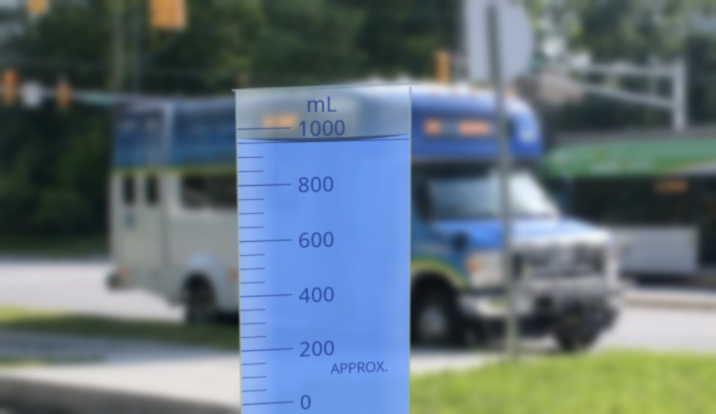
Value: 950; mL
